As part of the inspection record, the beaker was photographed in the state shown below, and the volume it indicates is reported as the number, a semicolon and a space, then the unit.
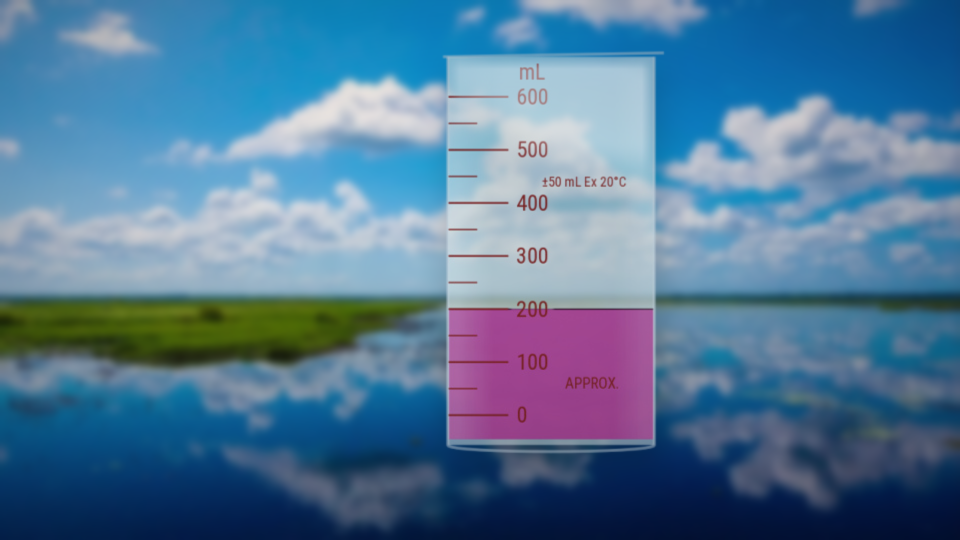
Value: 200; mL
